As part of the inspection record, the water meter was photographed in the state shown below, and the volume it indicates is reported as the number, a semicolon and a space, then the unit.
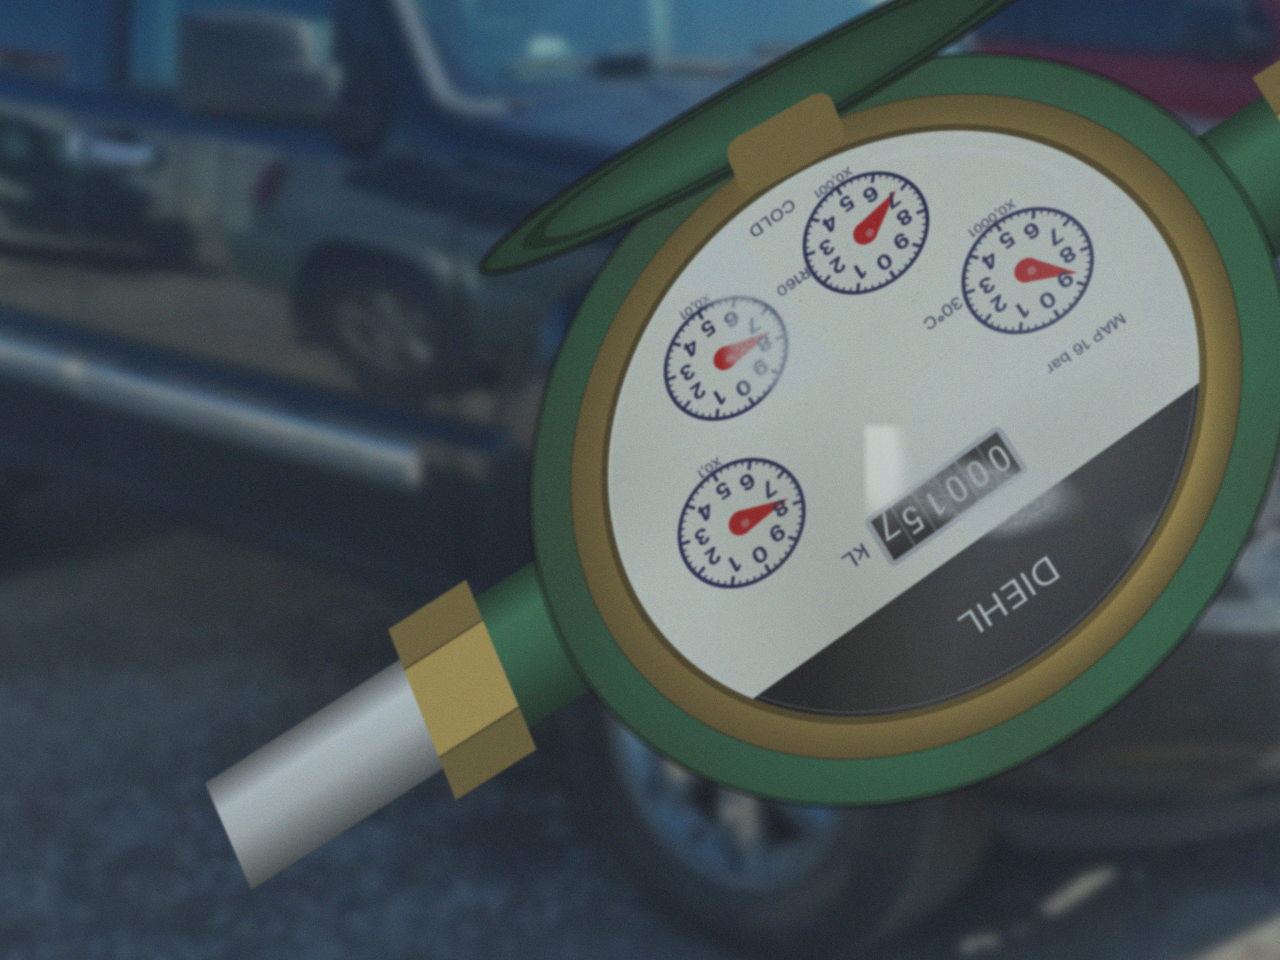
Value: 156.7768; kL
